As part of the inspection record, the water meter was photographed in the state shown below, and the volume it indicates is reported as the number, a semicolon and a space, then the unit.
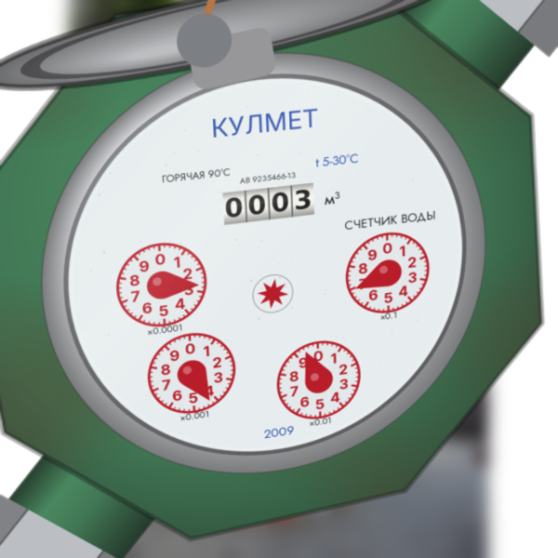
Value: 3.6942; m³
